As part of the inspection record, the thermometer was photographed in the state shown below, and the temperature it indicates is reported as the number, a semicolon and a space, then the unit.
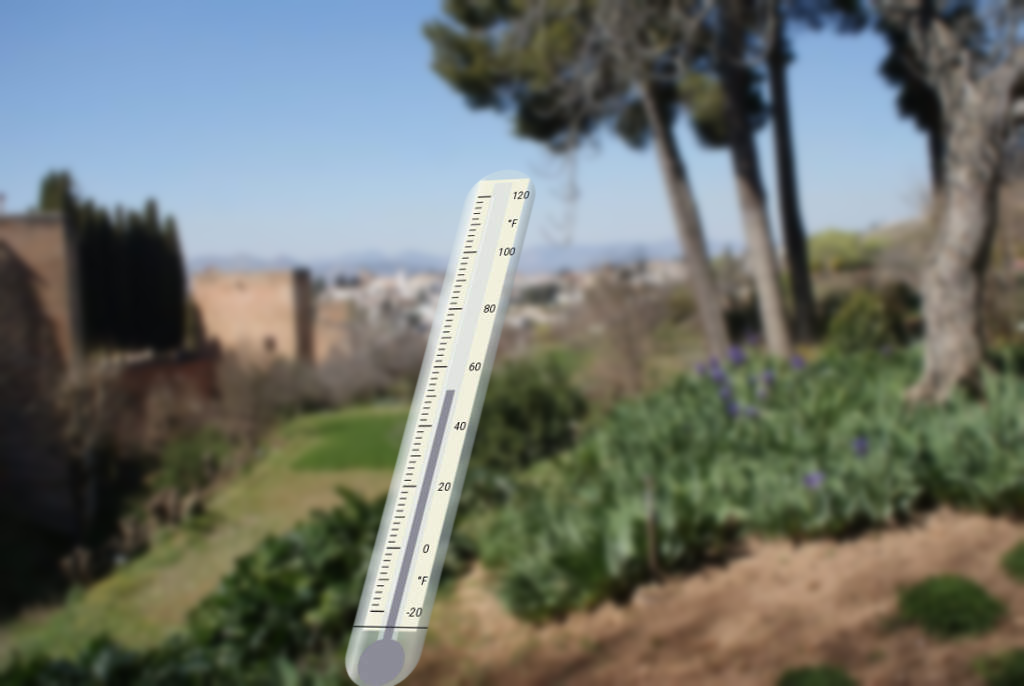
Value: 52; °F
